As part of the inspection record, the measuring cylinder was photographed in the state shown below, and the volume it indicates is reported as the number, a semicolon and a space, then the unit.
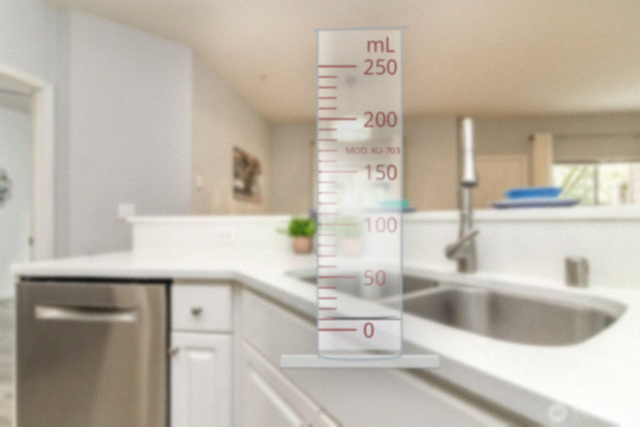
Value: 10; mL
